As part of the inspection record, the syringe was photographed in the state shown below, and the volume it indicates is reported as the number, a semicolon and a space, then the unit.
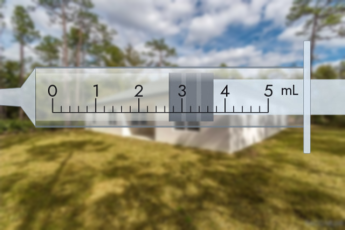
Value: 2.7; mL
